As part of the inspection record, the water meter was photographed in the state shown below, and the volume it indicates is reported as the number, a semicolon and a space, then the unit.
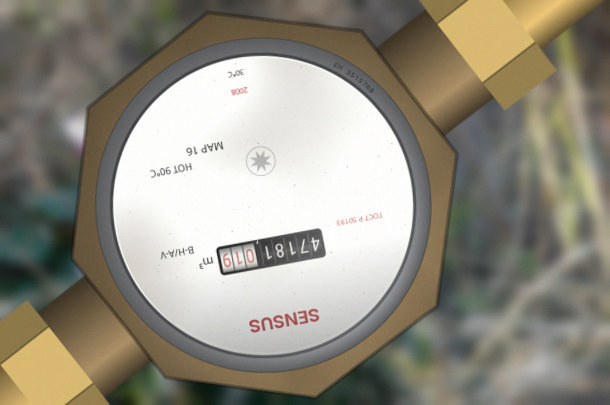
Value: 47181.019; m³
